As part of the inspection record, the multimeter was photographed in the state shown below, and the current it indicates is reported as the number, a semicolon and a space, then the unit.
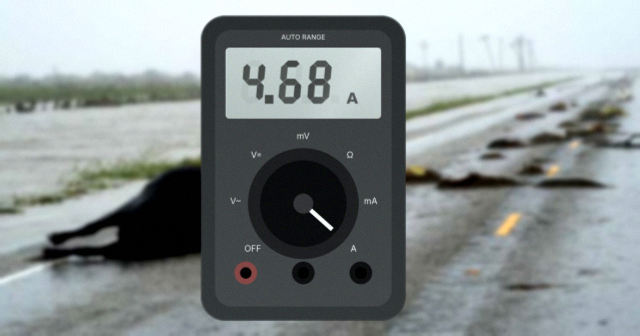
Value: 4.68; A
